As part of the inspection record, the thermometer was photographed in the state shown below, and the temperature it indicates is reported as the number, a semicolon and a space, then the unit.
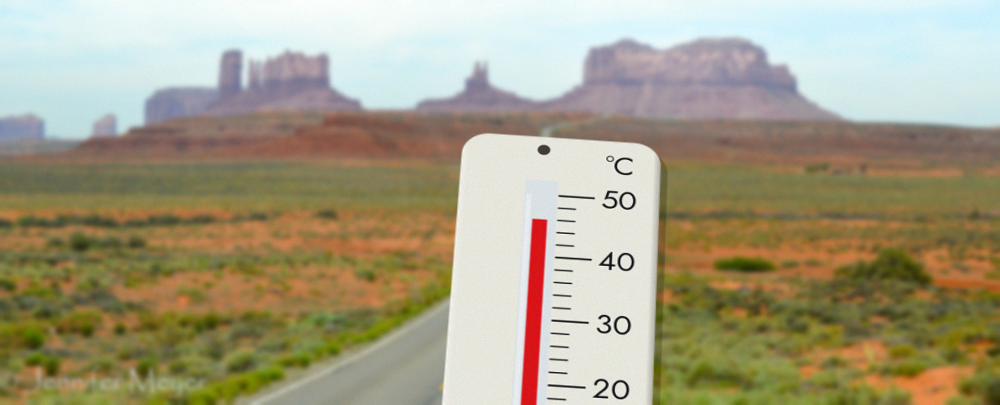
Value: 46; °C
